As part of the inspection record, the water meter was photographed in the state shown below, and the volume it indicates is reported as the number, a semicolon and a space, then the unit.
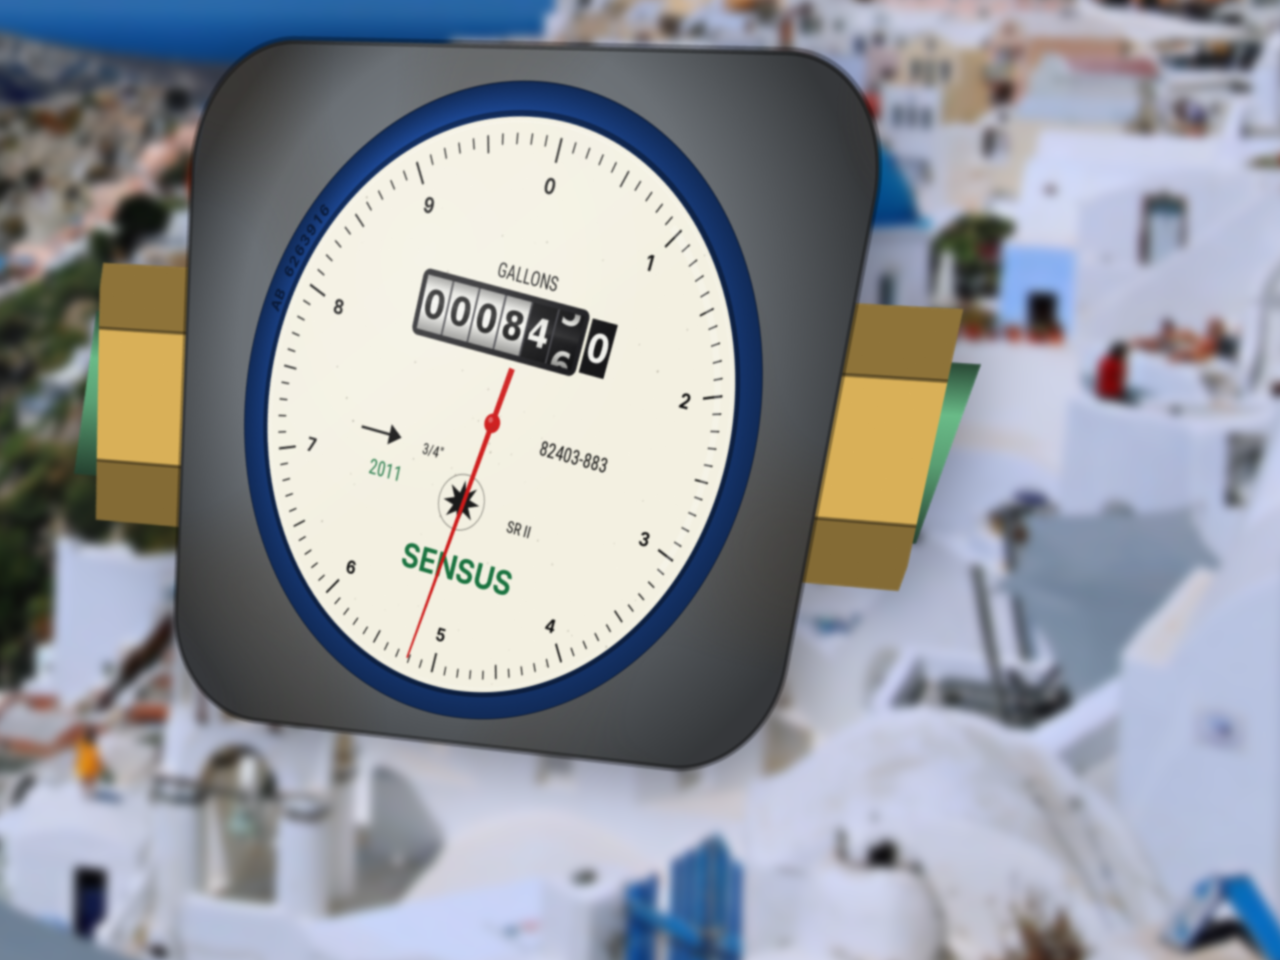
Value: 8455.2; gal
